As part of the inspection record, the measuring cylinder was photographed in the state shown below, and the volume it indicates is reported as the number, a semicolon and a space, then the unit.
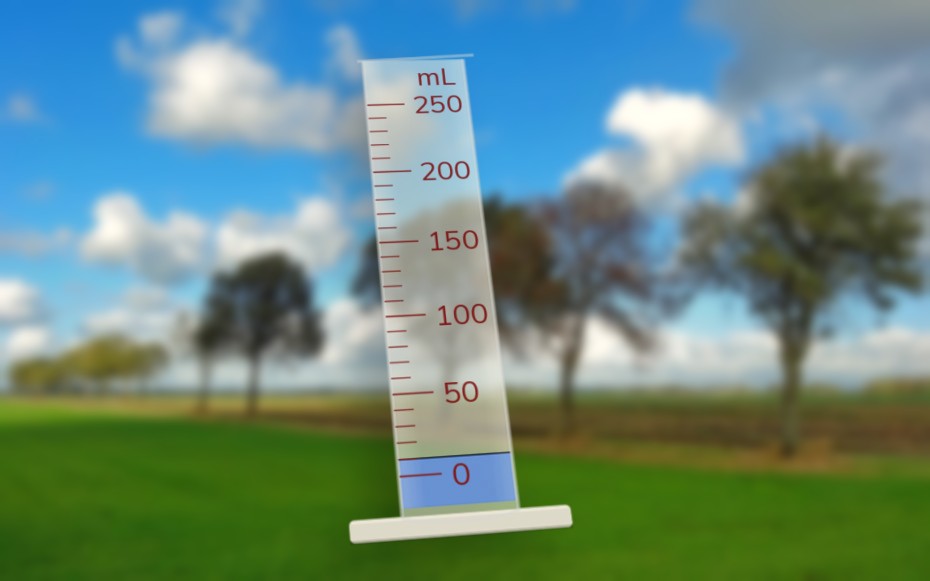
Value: 10; mL
